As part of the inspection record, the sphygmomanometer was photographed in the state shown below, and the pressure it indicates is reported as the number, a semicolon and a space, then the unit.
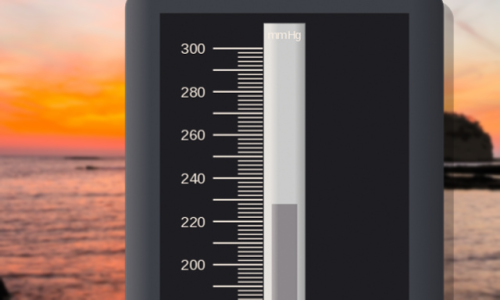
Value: 228; mmHg
